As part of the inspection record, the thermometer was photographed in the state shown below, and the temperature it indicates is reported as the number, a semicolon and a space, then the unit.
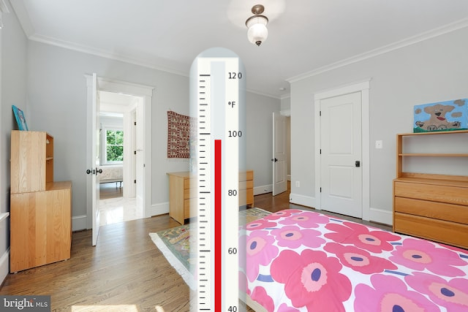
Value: 98; °F
